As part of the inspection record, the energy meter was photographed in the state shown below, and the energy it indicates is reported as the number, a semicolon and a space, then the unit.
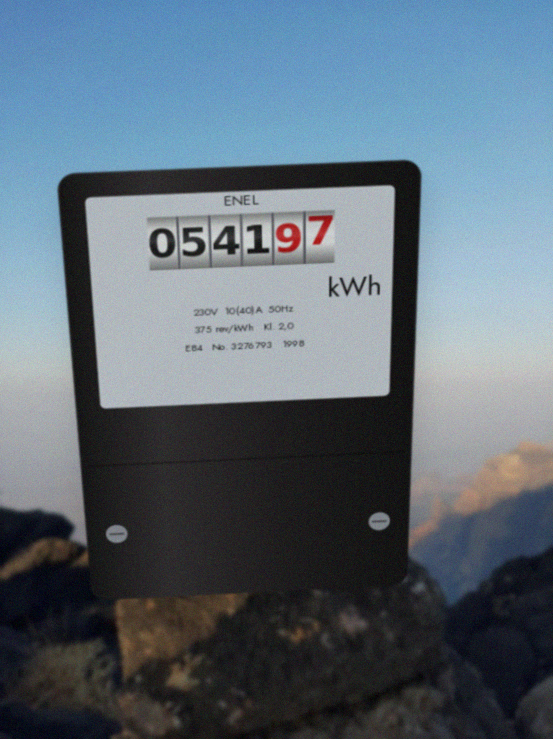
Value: 541.97; kWh
